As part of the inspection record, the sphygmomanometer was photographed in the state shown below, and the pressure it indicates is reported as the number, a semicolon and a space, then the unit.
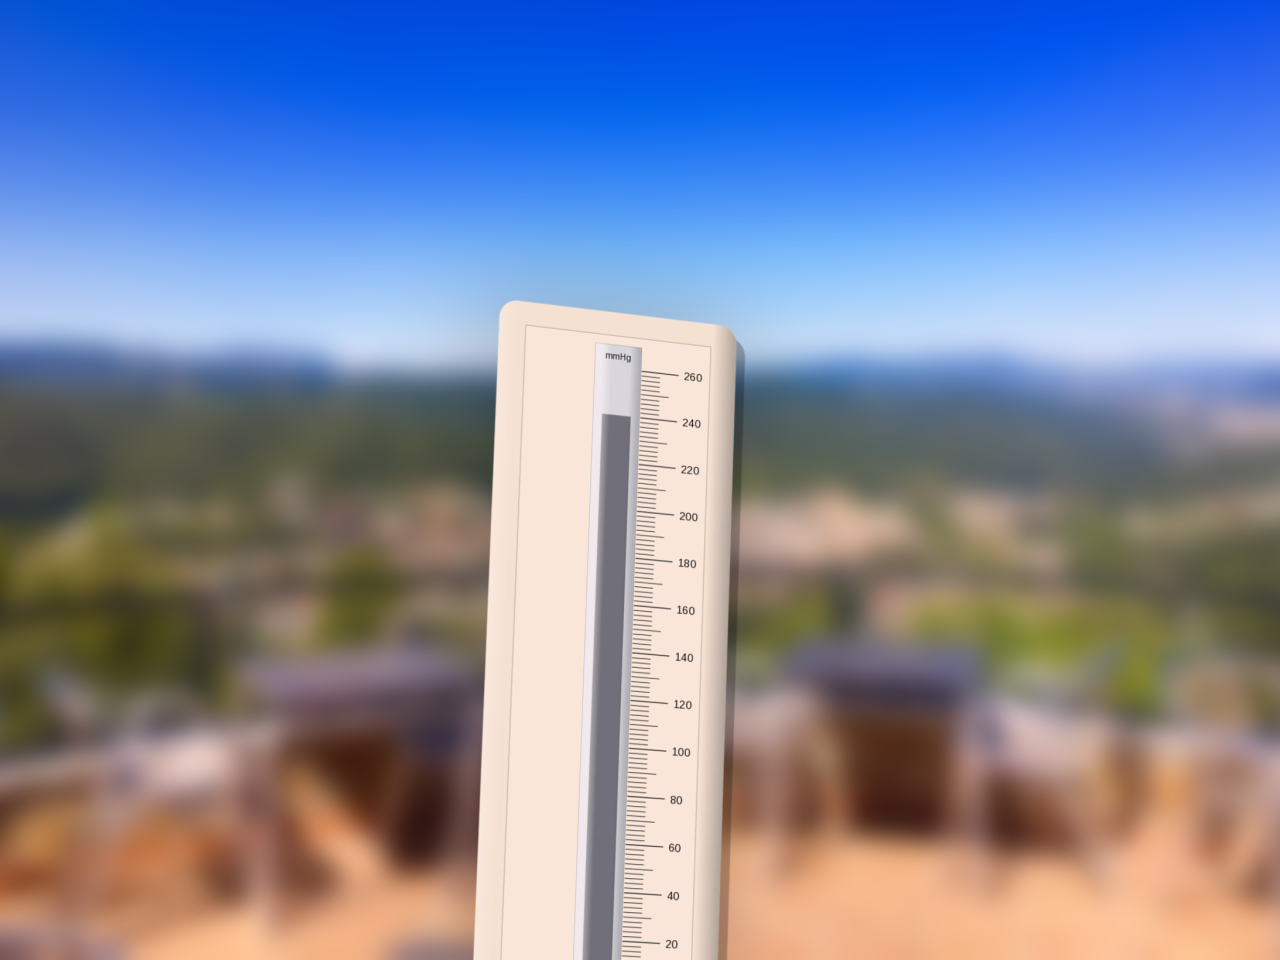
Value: 240; mmHg
